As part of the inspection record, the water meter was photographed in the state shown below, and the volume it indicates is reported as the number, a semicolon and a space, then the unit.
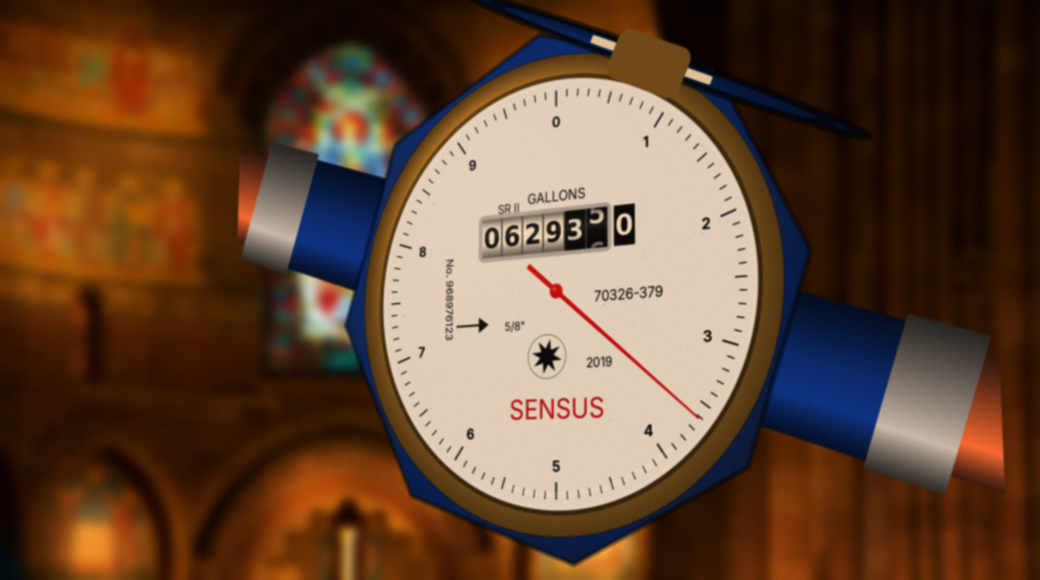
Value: 629353.6; gal
